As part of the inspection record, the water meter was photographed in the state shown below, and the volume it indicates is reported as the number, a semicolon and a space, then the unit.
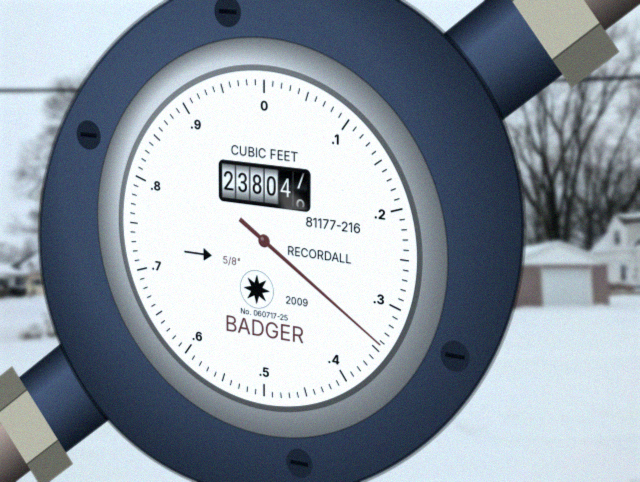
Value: 238047.34; ft³
